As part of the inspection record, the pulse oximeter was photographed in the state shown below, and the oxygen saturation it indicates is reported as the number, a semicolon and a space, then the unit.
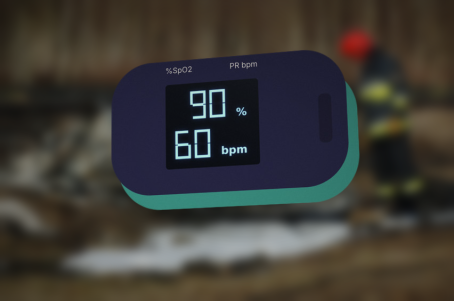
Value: 90; %
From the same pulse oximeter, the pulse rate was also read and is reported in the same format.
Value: 60; bpm
